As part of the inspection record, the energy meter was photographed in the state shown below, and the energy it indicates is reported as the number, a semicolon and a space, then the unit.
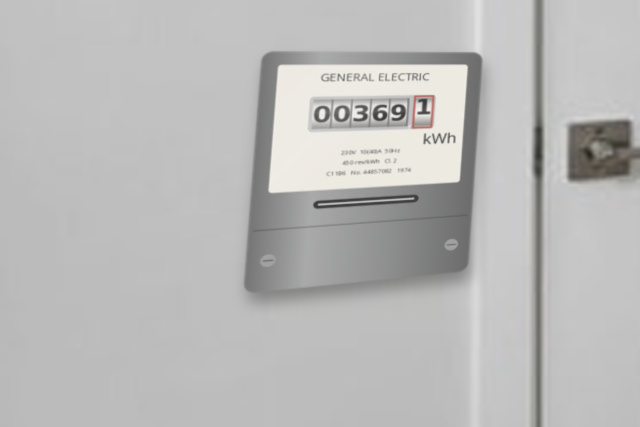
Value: 369.1; kWh
